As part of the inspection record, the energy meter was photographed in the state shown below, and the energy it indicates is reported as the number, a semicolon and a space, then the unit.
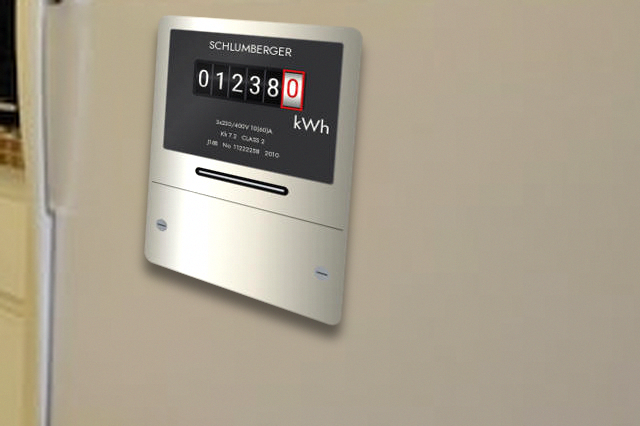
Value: 1238.0; kWh
